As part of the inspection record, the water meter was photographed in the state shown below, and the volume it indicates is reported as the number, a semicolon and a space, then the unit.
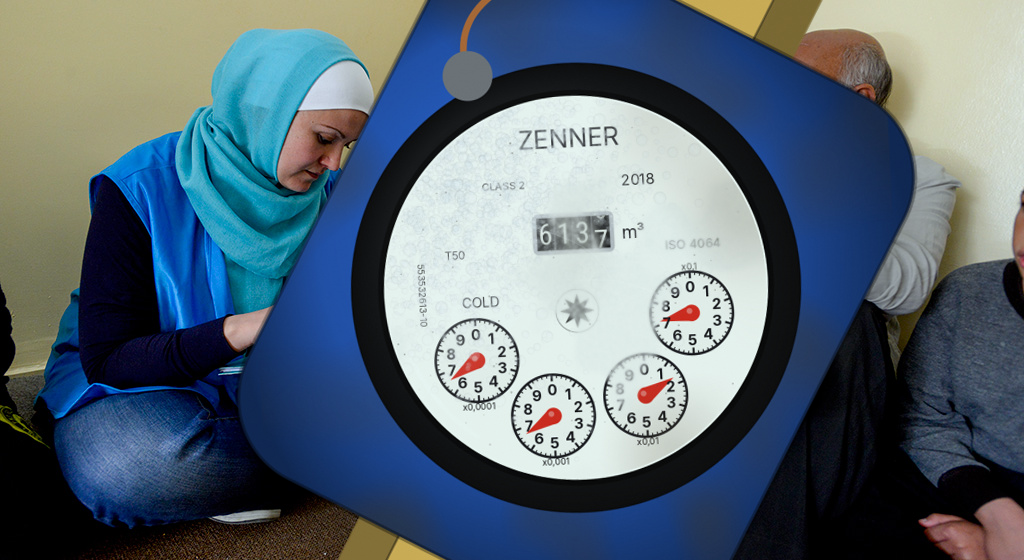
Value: 6136.7166; m³
